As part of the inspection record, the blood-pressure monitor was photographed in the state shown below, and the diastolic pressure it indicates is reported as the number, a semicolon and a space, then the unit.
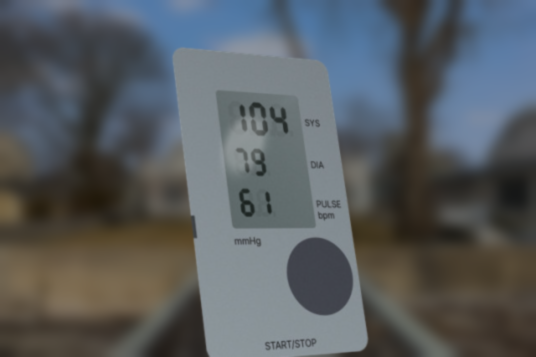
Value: 79; mmHg
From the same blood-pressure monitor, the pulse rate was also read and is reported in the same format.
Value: 61; bpm
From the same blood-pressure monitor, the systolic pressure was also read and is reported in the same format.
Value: 104; mmHg
